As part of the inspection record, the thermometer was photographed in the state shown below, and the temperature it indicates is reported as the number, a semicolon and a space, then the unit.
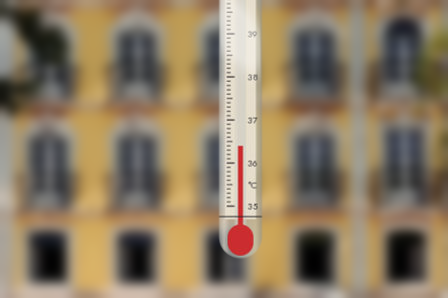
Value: 36.4; °C
